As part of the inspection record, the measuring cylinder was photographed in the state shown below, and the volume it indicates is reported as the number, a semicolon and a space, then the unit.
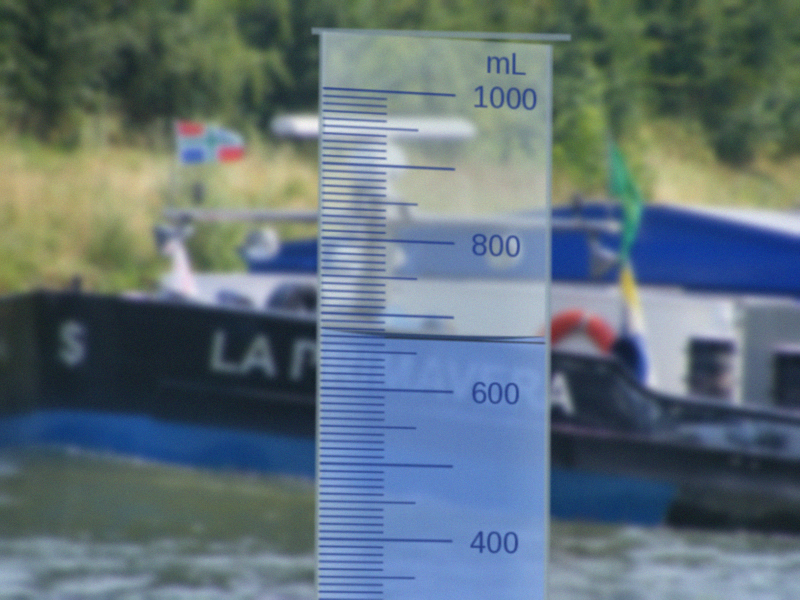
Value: 670; mL
